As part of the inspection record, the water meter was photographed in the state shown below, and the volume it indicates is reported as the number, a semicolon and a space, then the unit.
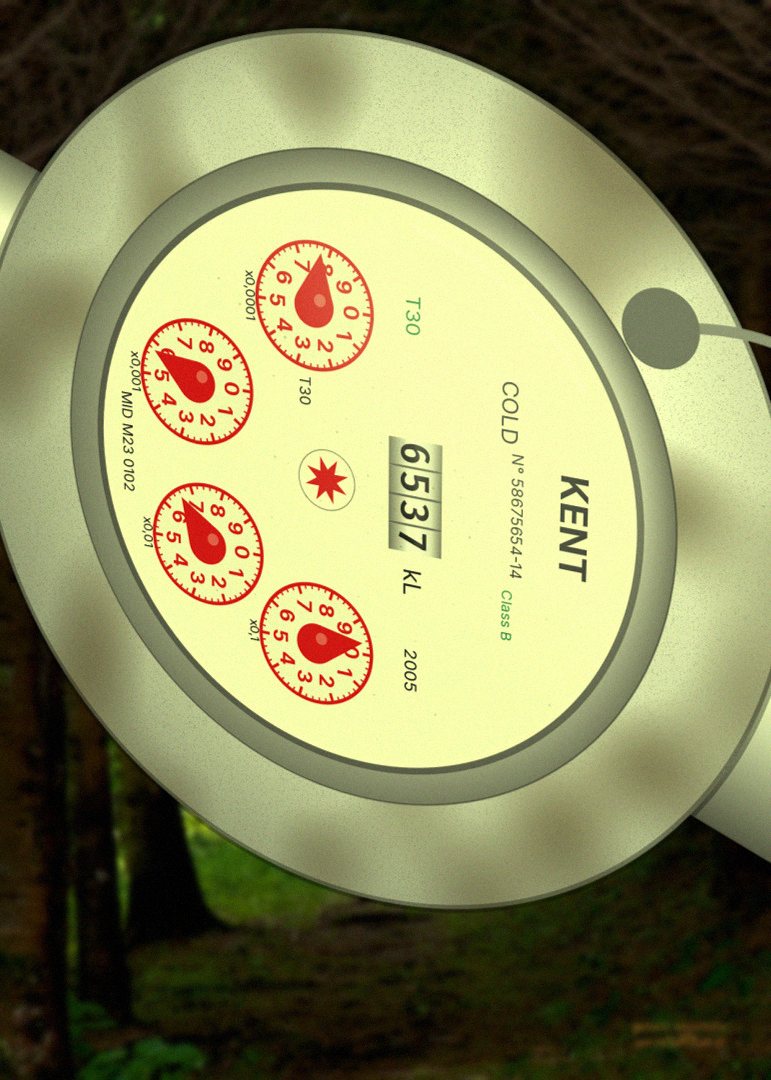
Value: 6536.9657; kL
